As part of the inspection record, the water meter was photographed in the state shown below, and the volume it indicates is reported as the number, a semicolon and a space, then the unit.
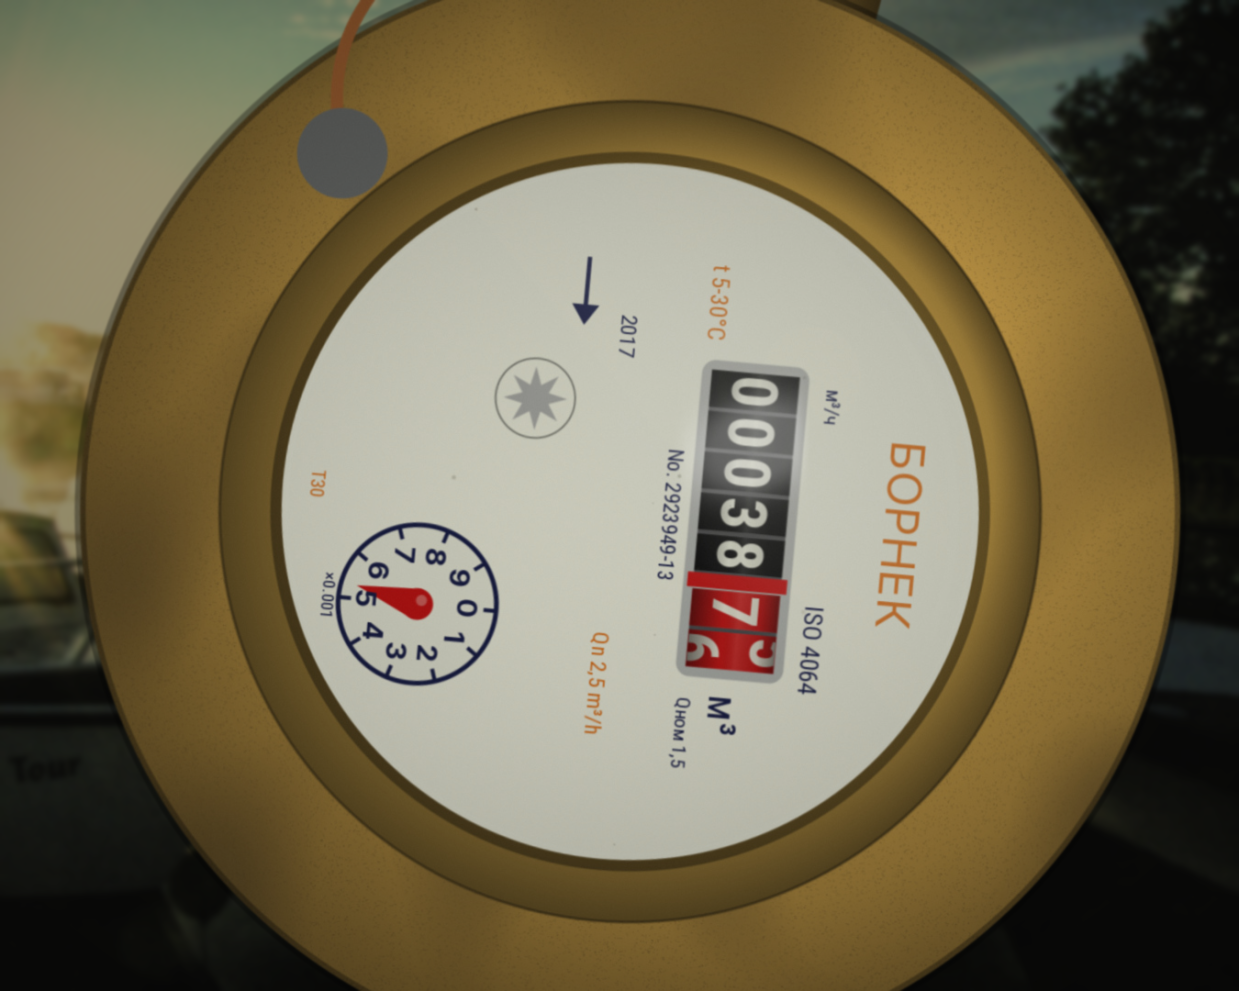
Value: 38.755; m³
